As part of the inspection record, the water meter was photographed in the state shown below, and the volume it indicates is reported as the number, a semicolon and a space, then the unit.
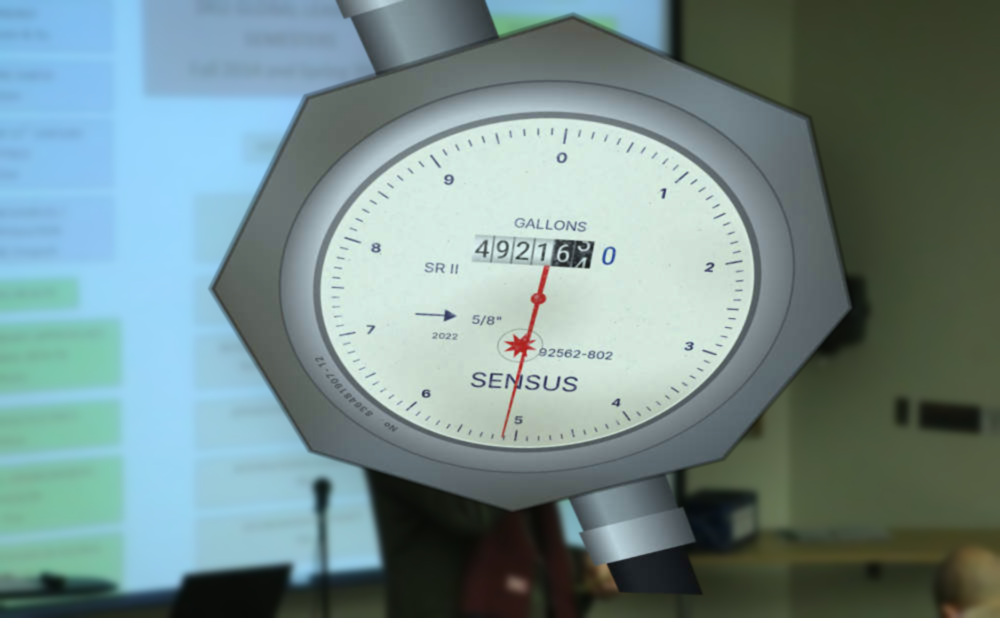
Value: 4921635.1; gal
